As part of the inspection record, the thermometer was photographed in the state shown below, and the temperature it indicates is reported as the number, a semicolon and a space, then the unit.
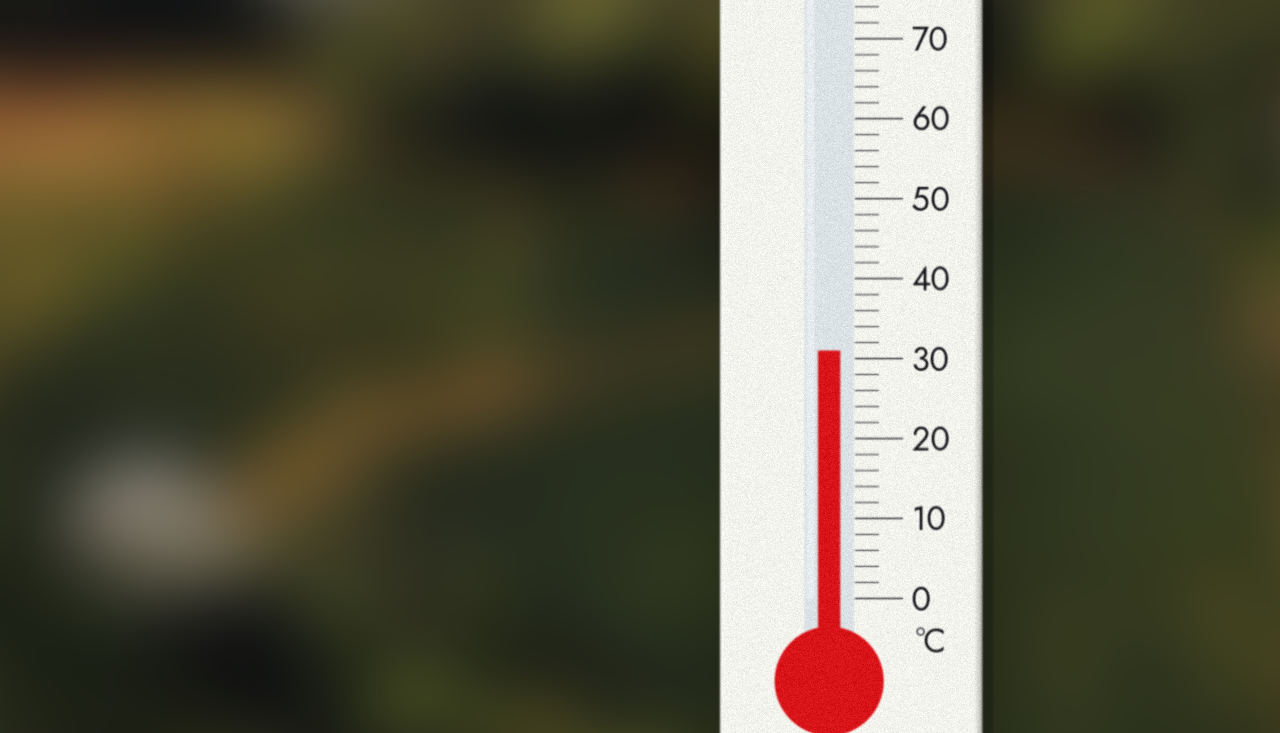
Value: 31; °C
